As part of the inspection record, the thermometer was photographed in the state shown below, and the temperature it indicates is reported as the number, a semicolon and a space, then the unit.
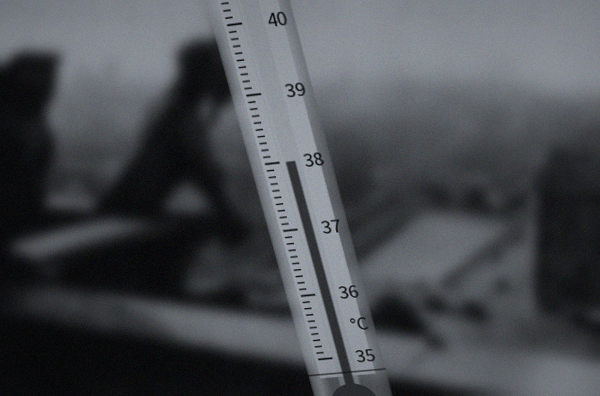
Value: 38; °C
